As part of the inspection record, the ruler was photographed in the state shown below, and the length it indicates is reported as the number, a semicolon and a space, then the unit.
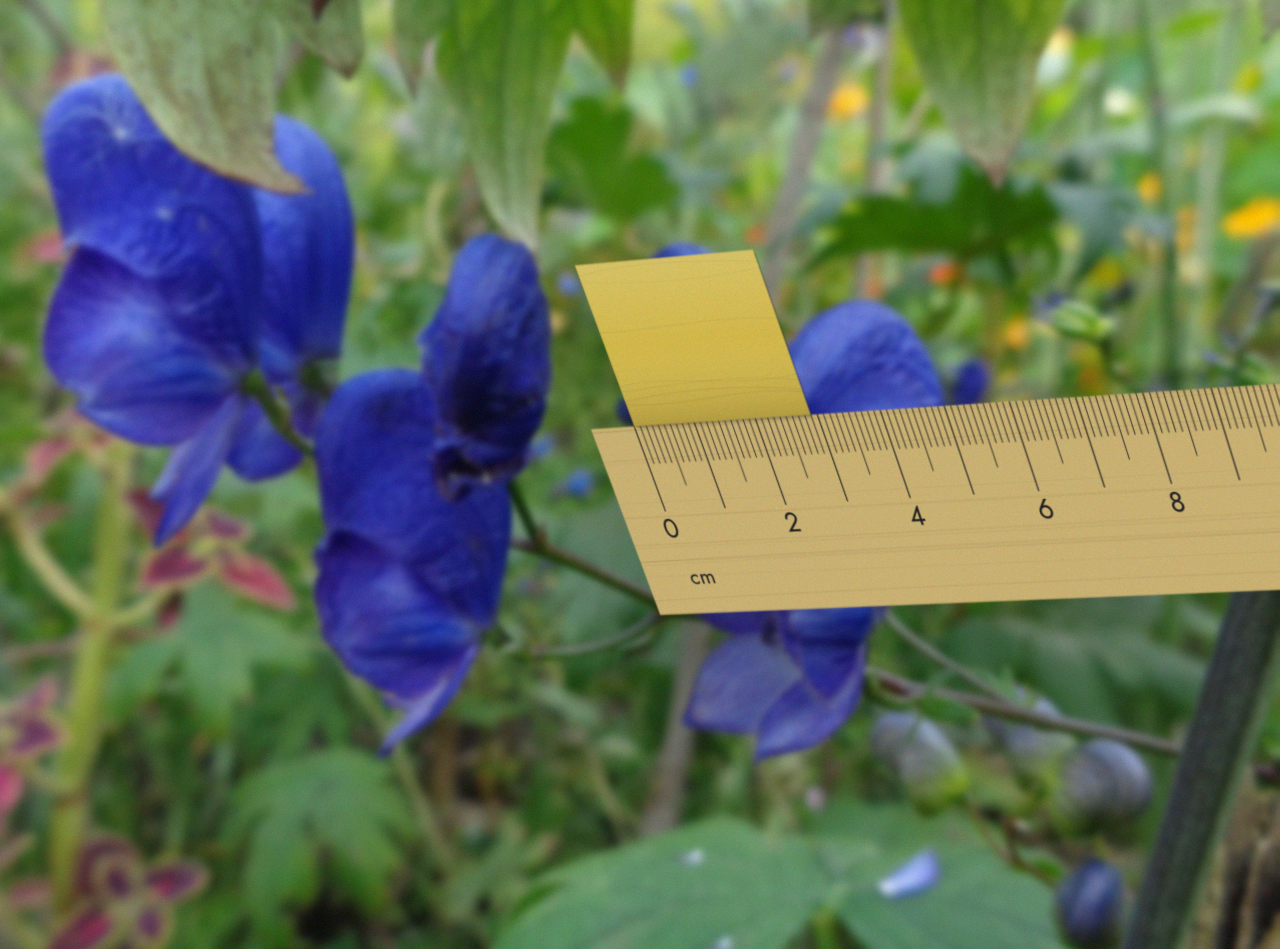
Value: 2.9; cm
